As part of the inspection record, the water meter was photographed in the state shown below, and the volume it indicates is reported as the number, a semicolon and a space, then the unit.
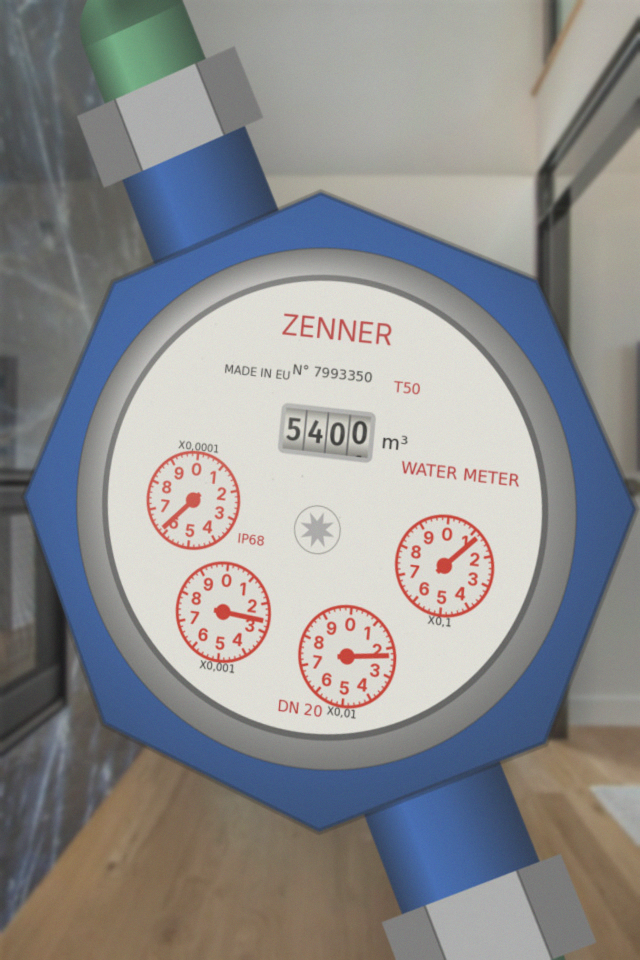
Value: 5400.1226; m³
